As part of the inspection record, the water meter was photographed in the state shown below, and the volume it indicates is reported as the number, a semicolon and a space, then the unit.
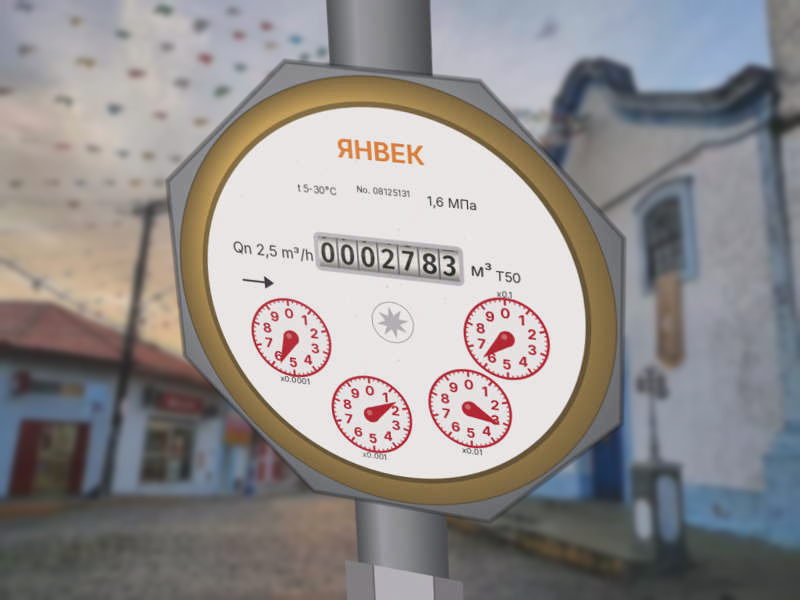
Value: 2783.6315; m³
